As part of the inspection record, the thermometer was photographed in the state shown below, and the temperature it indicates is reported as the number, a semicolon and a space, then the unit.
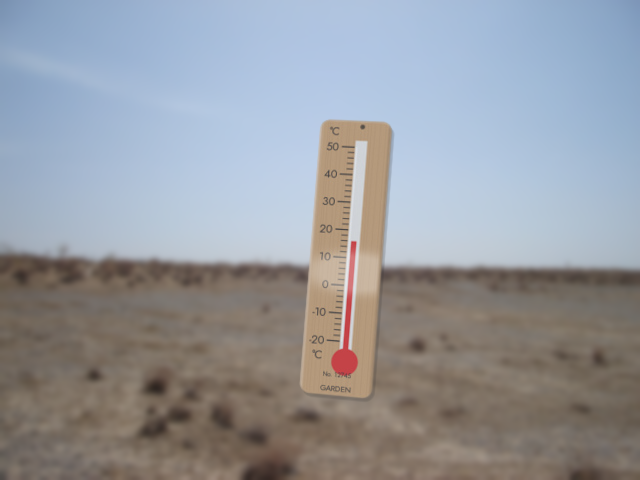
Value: 16; °C
